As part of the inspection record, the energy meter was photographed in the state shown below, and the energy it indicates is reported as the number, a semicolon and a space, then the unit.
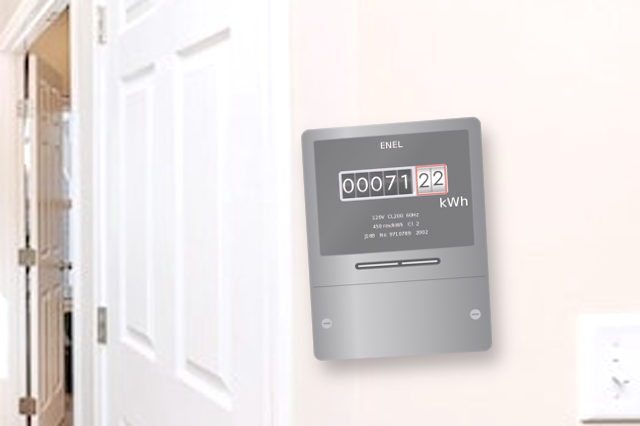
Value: 71.22; kWh
